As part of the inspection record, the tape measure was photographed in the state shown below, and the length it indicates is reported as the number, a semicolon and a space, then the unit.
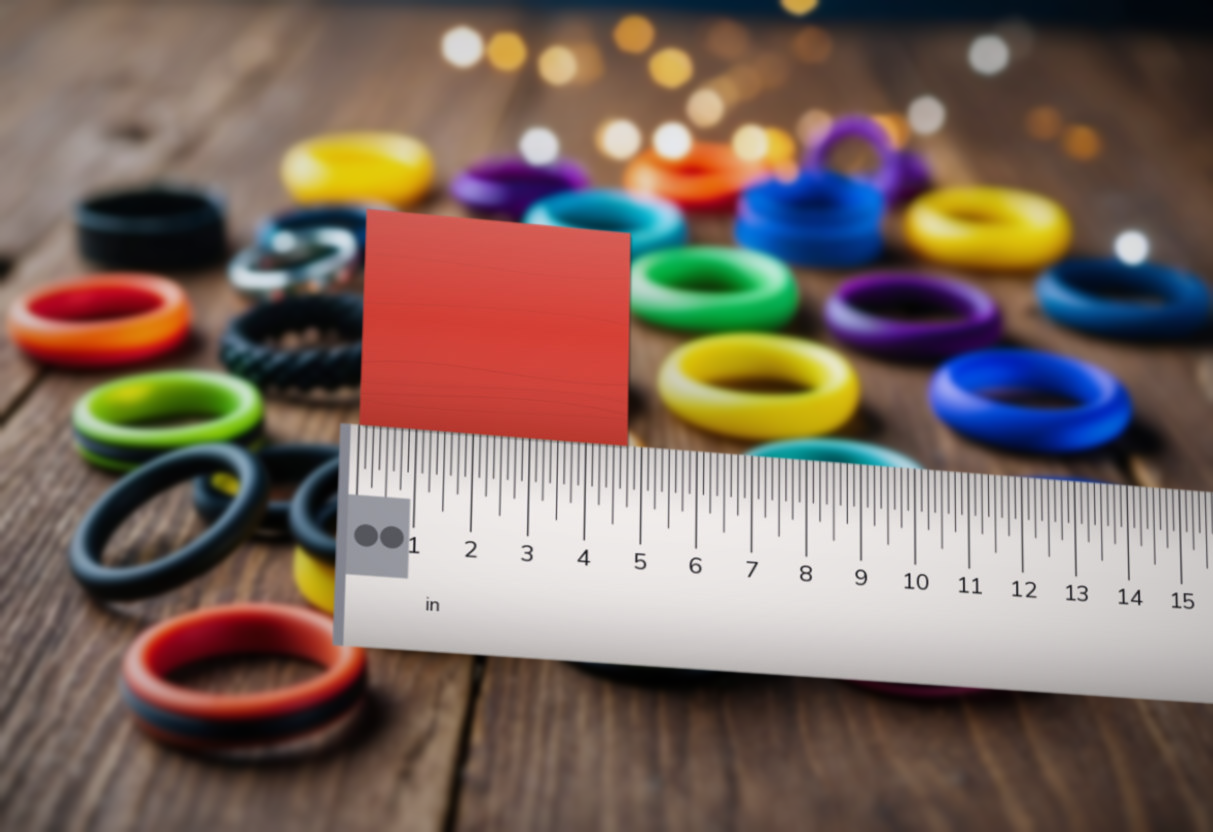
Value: 4.75; in
